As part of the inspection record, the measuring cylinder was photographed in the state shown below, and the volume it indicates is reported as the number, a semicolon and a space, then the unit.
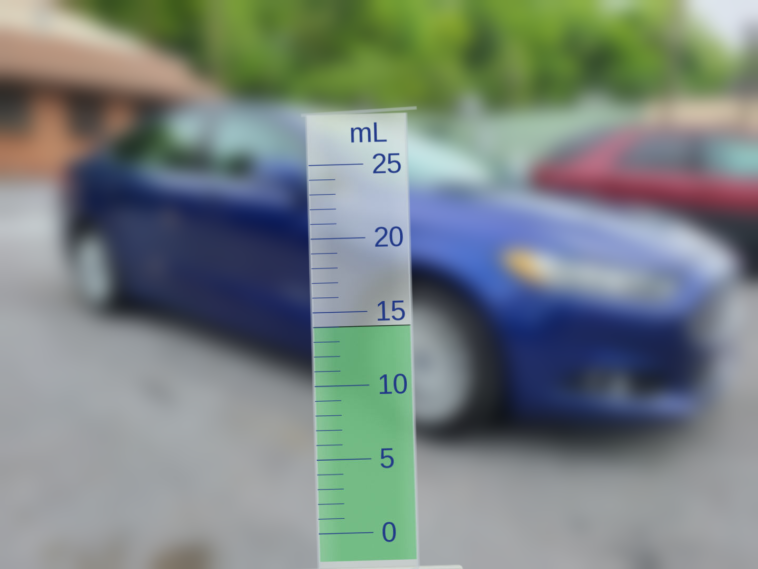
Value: 14; mL
